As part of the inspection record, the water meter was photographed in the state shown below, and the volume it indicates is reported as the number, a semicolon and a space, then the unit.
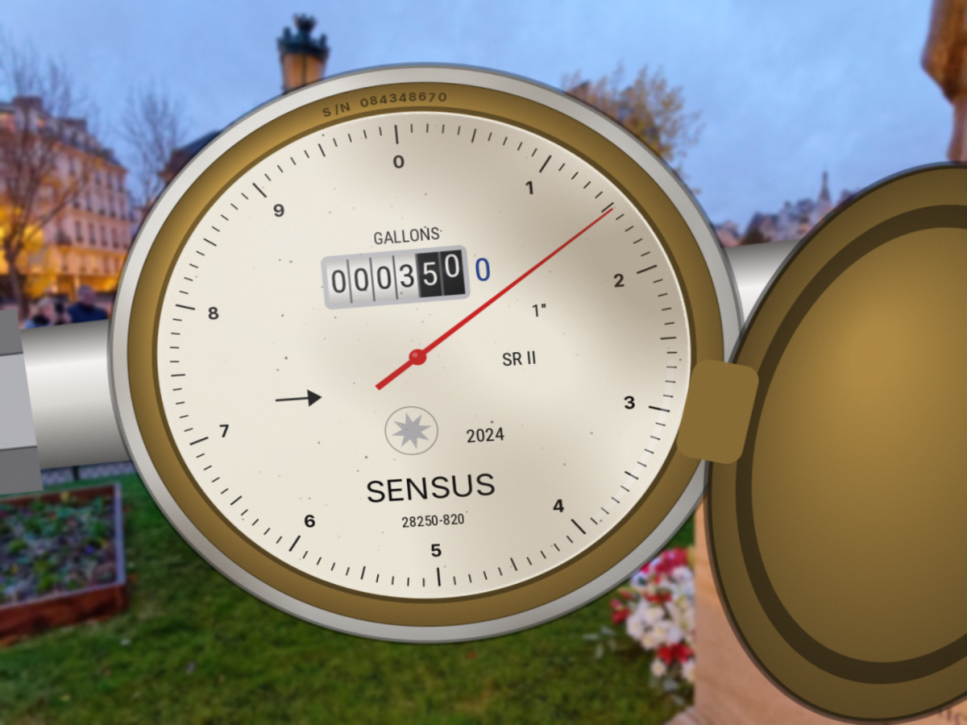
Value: 3501.5; gal
